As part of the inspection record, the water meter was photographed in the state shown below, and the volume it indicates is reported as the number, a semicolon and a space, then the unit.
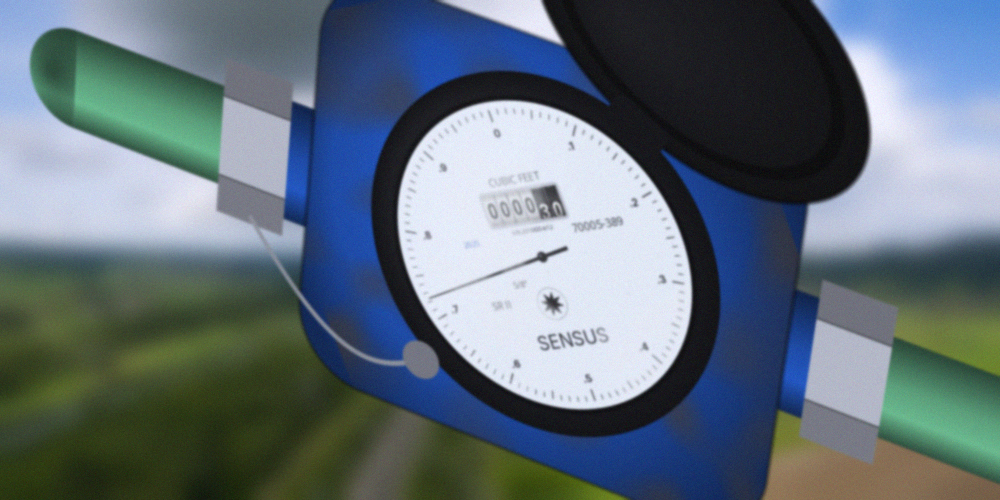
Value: 29.72; ft³
